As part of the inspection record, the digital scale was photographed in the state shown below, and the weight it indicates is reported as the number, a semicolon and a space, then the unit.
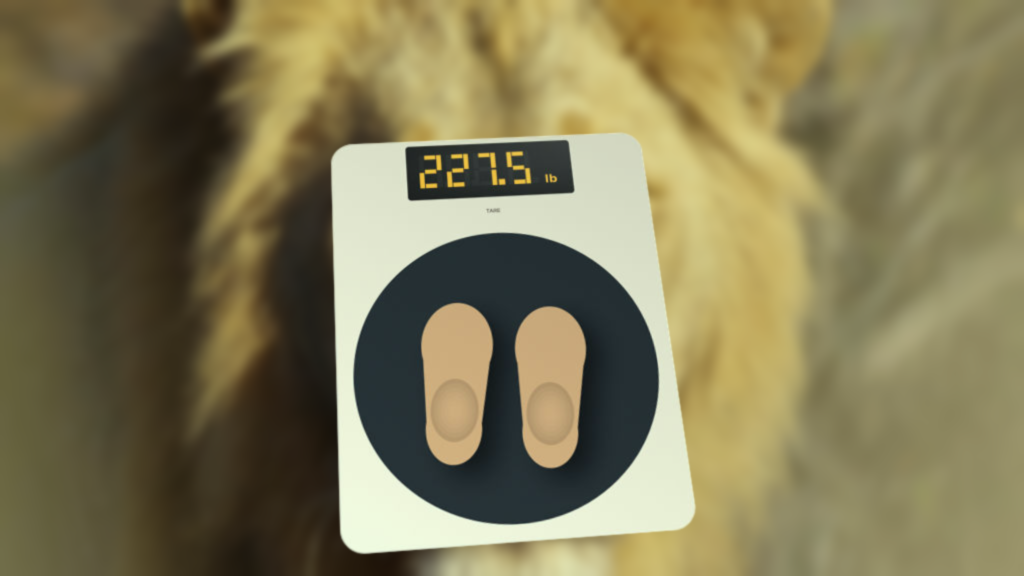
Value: 227.5; lb
